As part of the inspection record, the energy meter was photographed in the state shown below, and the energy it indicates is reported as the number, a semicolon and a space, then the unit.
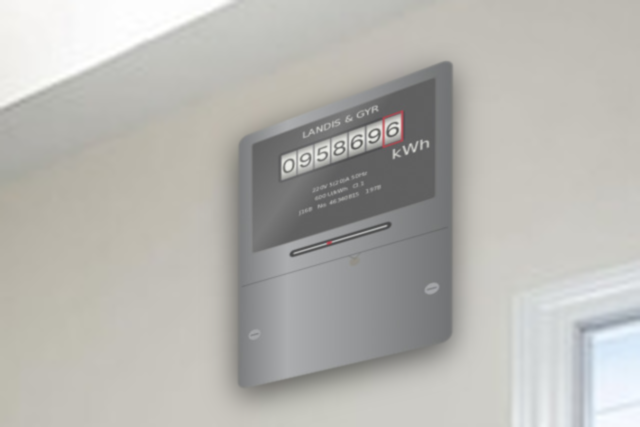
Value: 95869.6; kWh
